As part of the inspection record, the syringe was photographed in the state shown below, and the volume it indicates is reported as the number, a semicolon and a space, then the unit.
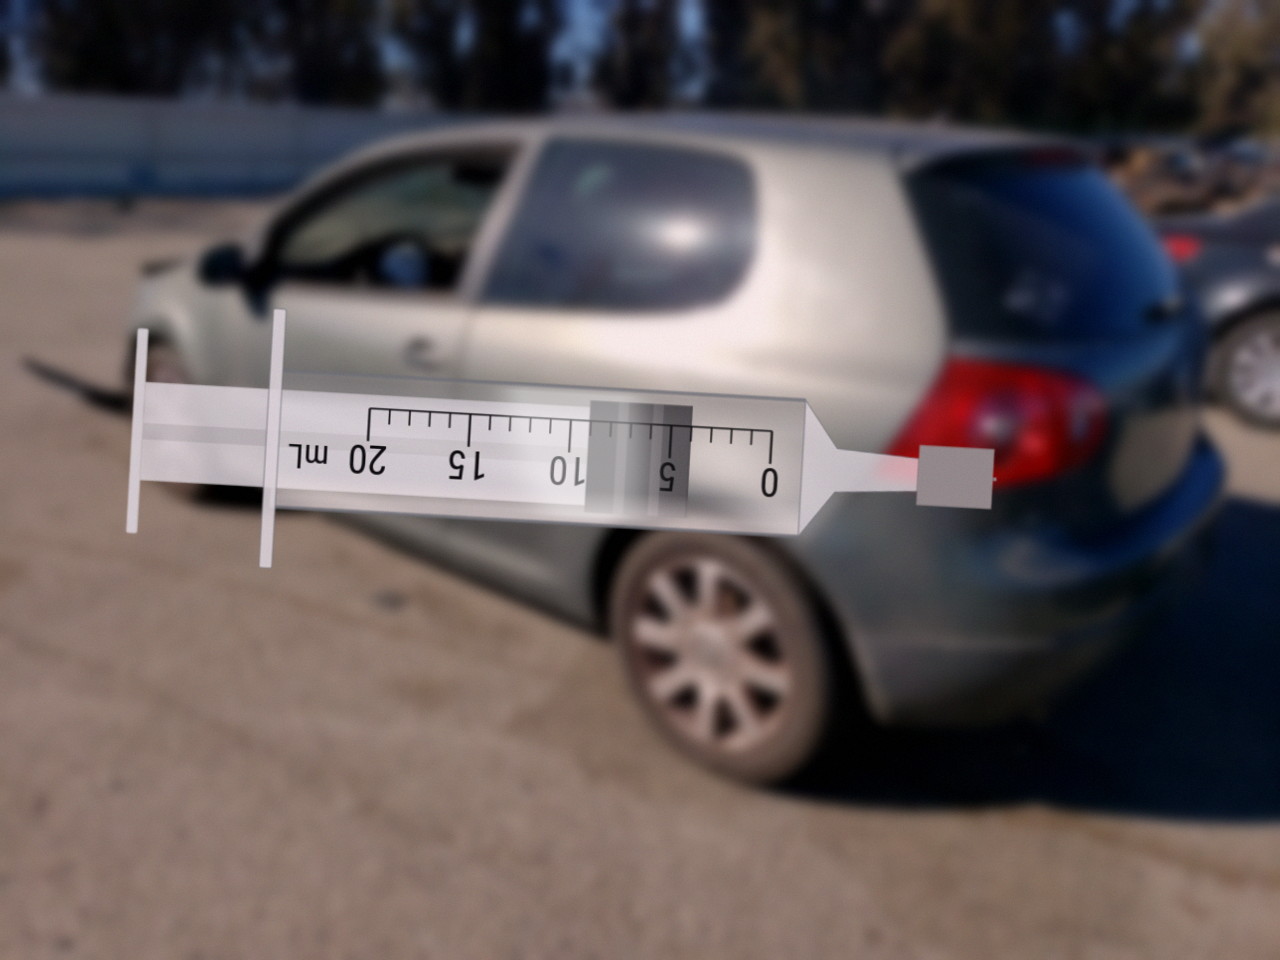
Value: 4; mL
